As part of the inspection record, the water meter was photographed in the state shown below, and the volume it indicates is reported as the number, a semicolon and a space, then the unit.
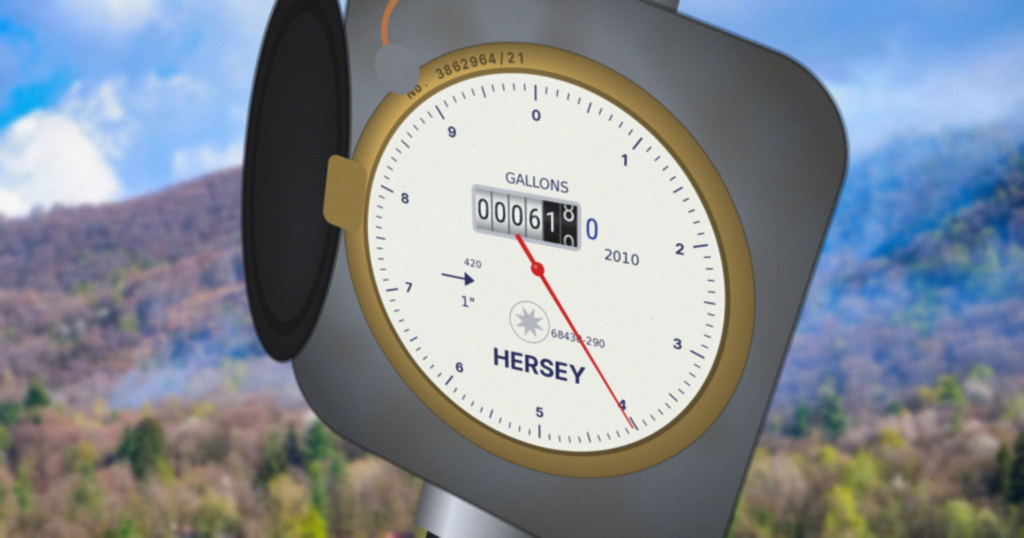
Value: 6184.0; gal
